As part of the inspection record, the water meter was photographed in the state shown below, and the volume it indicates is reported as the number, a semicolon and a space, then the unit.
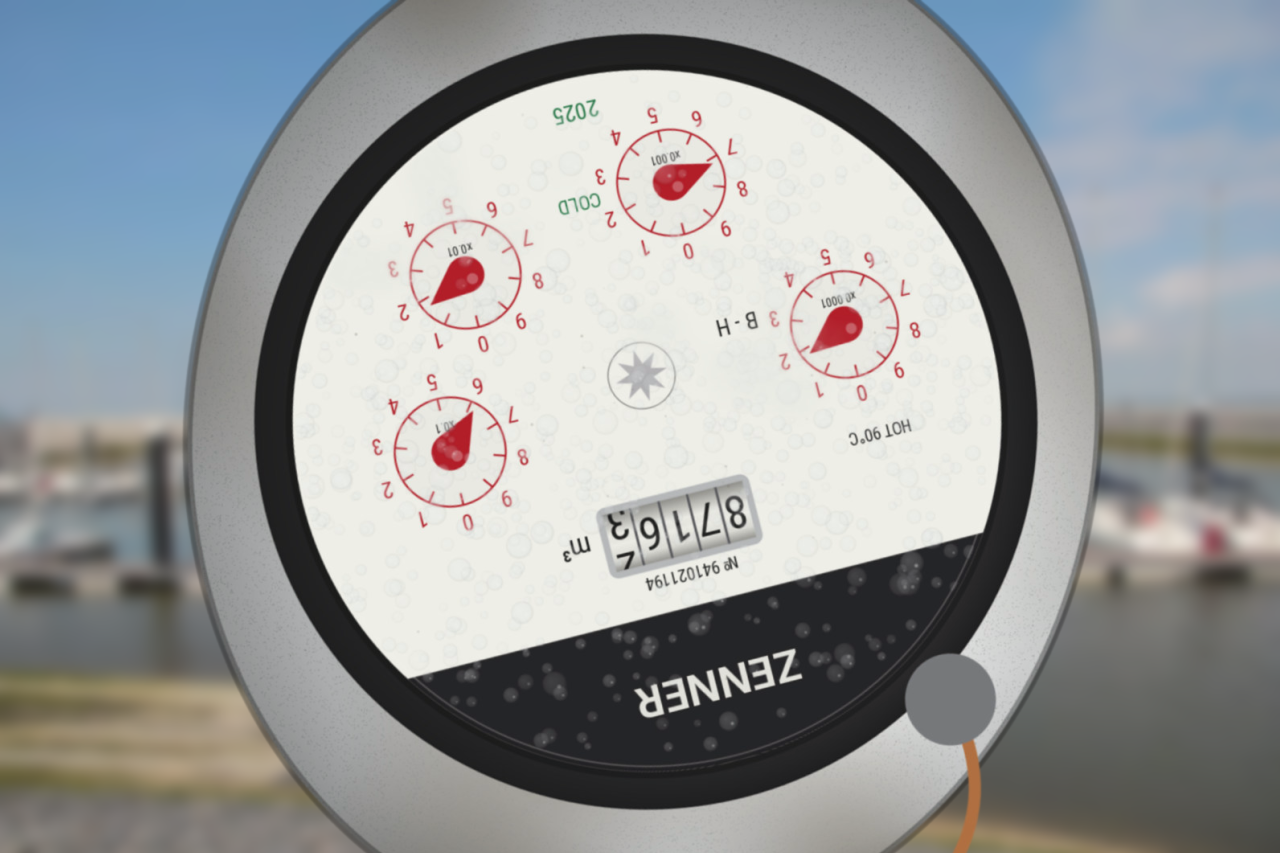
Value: 87162.6171; m³
